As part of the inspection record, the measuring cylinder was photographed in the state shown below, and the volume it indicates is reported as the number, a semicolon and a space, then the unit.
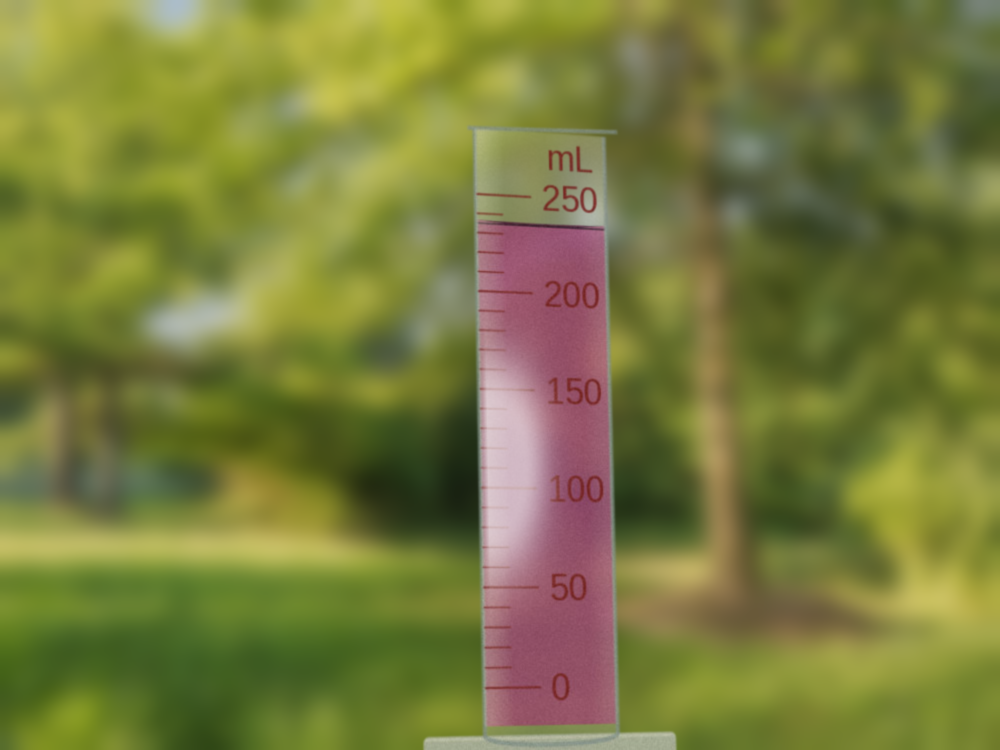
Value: 235; mL
